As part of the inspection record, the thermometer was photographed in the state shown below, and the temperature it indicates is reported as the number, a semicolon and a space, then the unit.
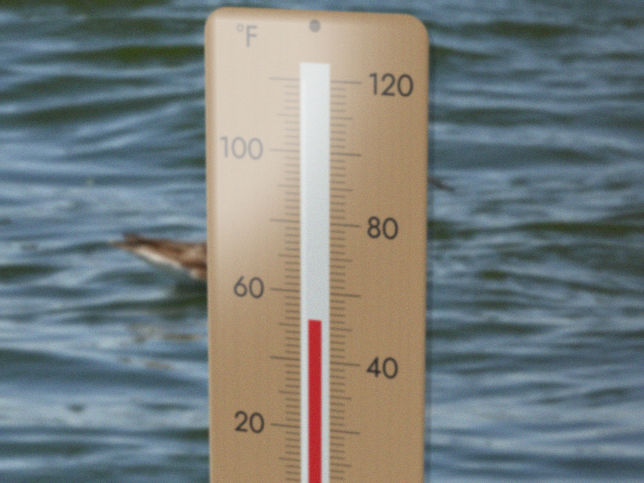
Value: 52; °F
